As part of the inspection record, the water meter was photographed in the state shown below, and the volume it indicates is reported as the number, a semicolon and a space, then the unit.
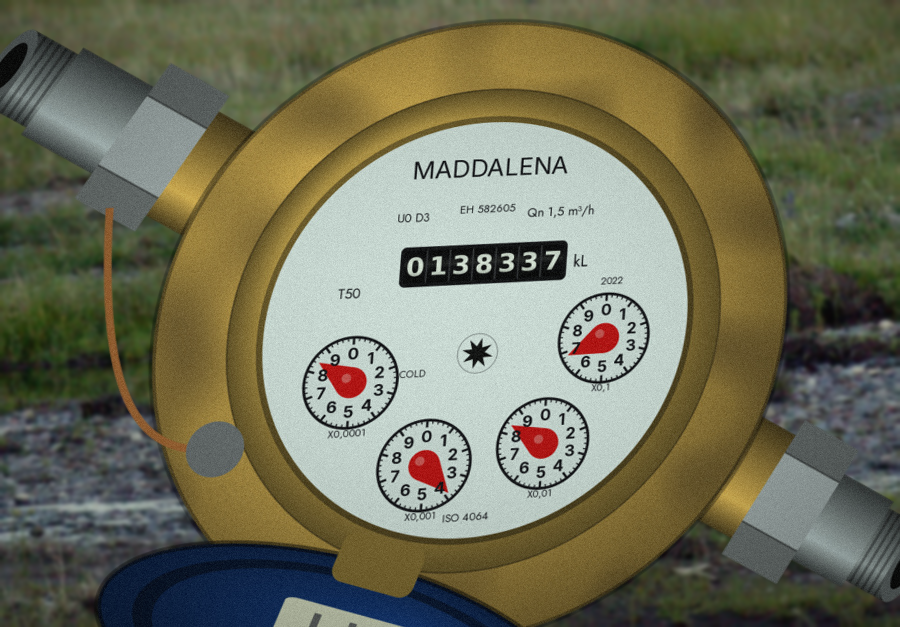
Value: 138337.6838; kL
